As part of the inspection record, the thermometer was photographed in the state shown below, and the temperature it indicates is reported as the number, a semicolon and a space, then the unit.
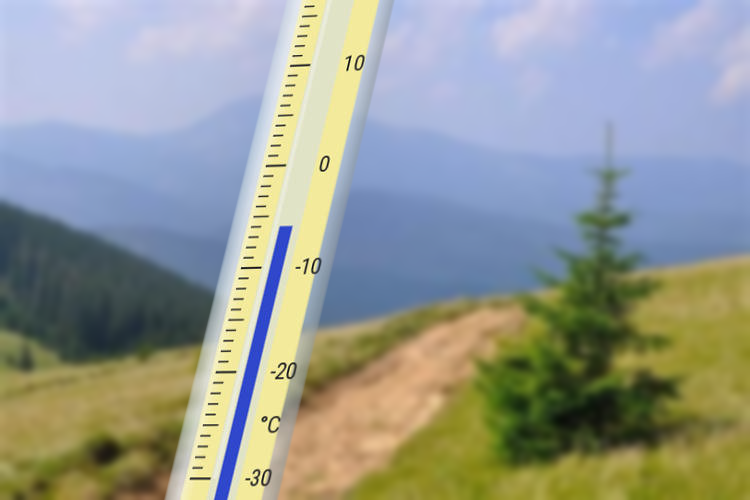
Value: -6; °C
